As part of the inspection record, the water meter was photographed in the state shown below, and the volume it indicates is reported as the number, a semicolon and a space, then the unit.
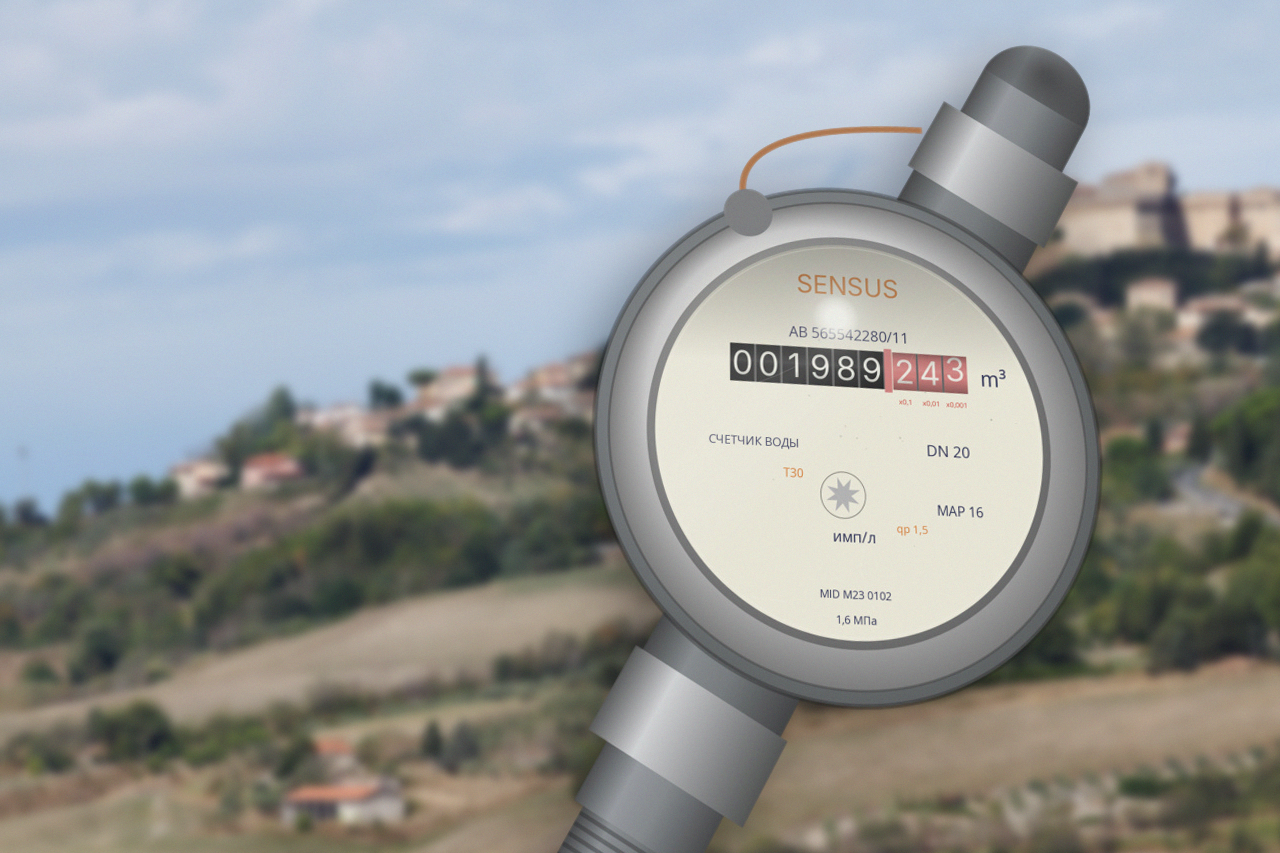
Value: 1989.243; m³
